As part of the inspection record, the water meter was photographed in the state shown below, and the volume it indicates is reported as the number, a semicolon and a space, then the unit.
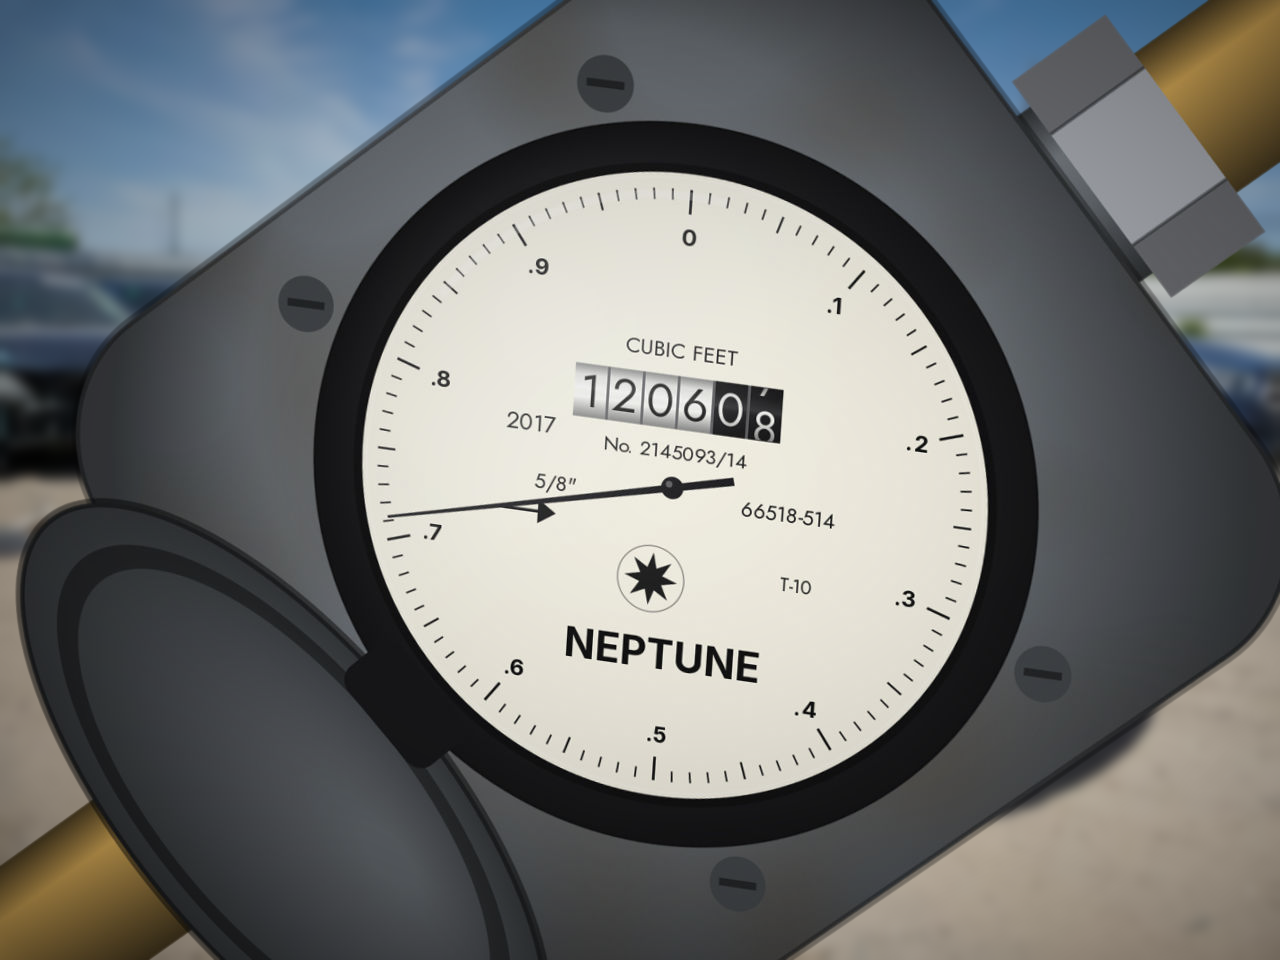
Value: 120607.71; ft³
